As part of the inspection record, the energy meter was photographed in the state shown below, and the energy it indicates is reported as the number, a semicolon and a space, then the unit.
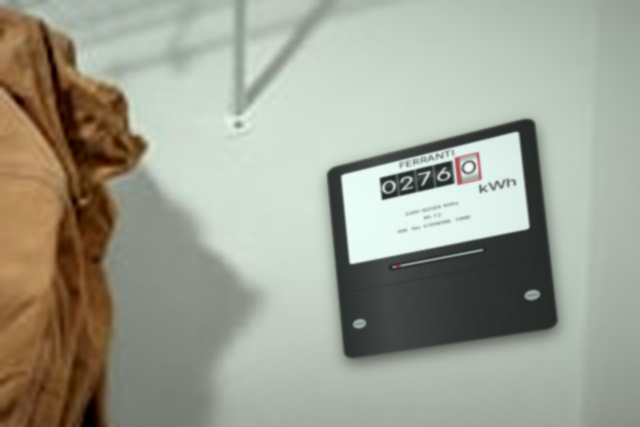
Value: 276.0; kWh
